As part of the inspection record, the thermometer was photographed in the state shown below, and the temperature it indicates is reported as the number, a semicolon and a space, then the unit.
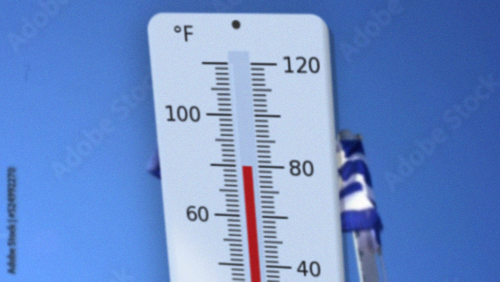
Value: 80; °F
